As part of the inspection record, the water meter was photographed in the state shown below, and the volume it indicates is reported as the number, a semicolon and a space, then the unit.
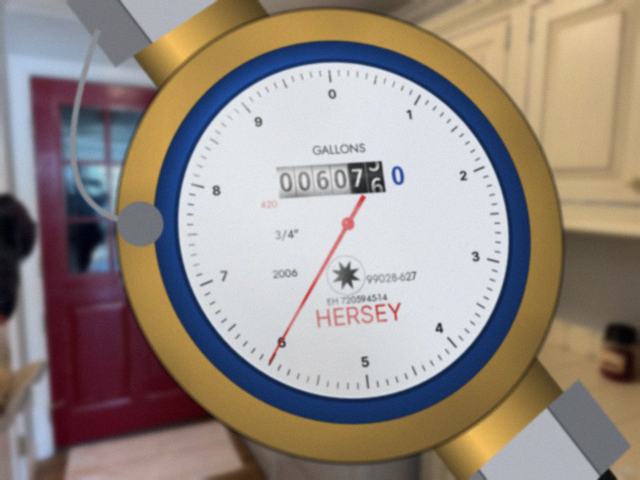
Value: 60756.0; gal
